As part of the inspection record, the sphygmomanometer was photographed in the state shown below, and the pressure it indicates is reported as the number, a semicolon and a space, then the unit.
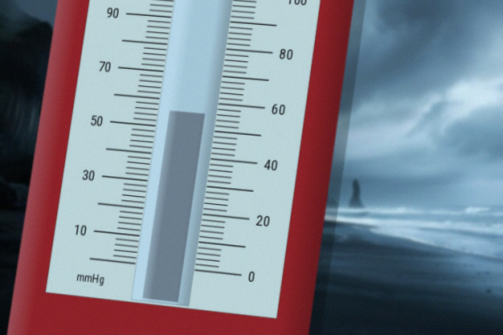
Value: 56; mmHg
